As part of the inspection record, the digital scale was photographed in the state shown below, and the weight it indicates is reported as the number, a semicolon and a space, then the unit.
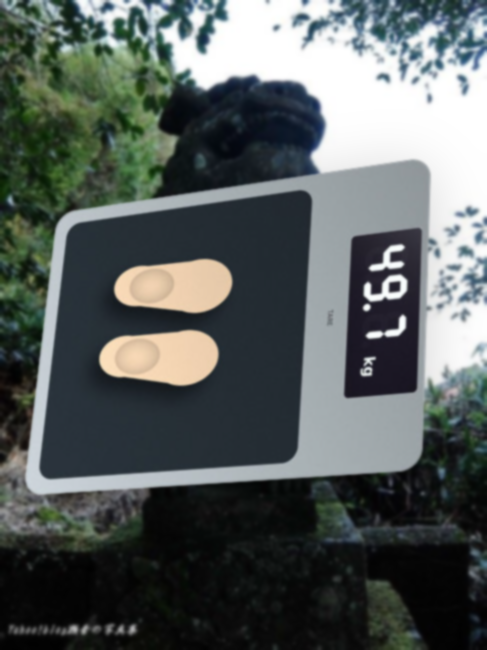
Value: 49.7; kg
